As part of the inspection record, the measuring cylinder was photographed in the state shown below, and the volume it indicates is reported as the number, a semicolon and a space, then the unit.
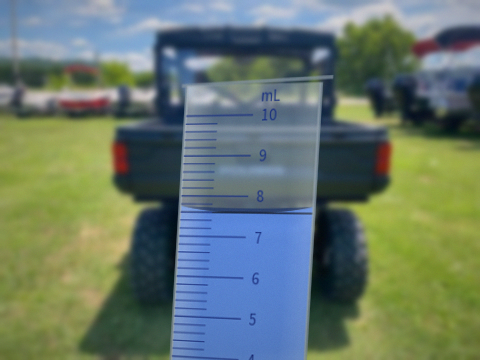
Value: 7.6; mL
